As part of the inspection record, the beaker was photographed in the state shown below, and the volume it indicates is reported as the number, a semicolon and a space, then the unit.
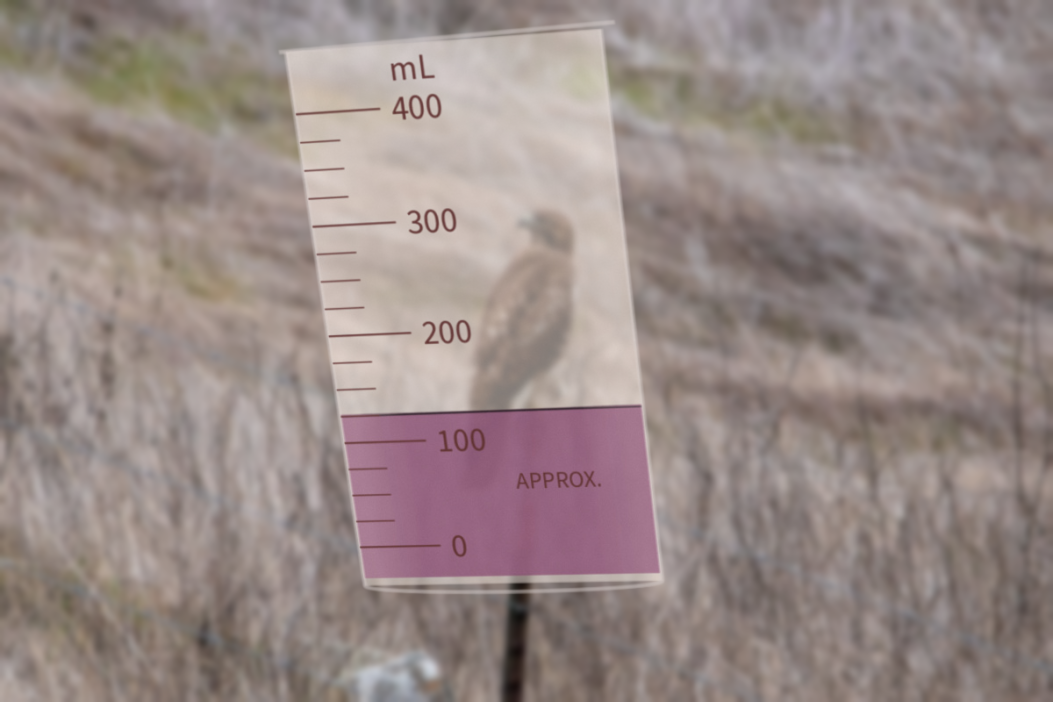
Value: 125; mL
